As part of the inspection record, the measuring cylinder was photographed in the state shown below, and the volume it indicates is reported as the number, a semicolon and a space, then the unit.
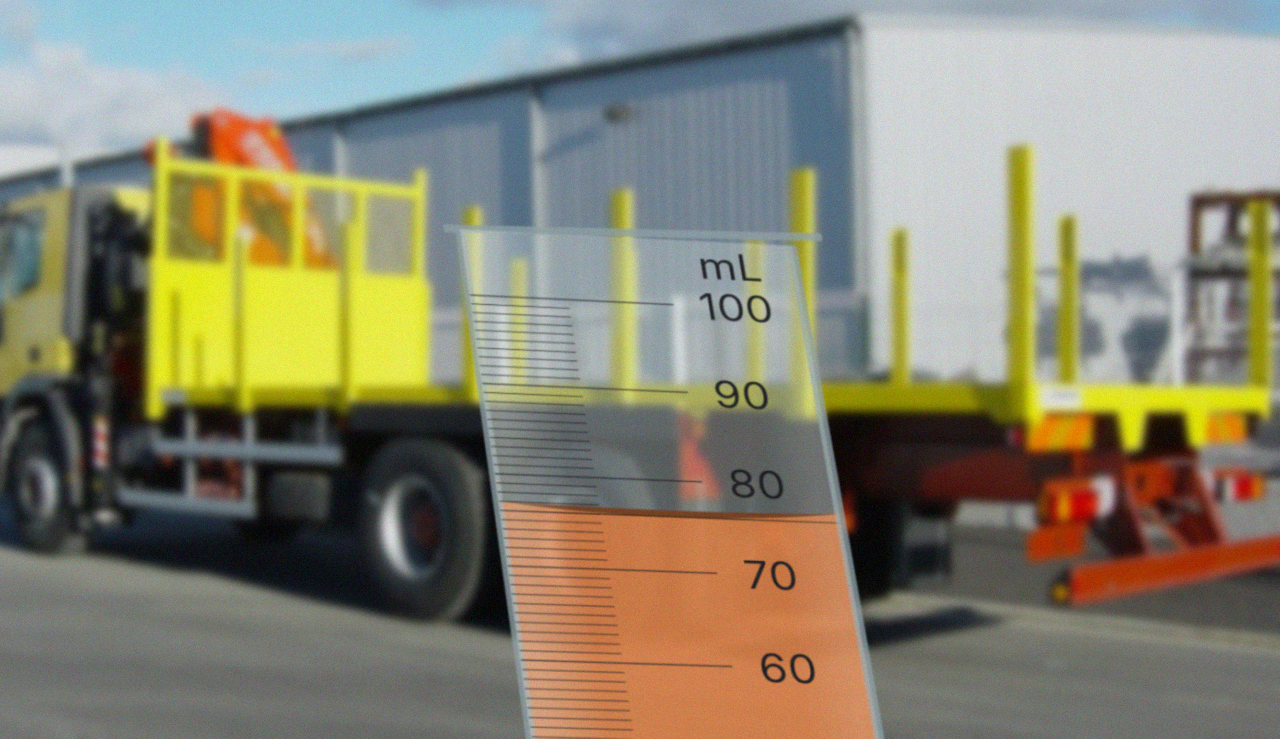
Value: 76; mL
